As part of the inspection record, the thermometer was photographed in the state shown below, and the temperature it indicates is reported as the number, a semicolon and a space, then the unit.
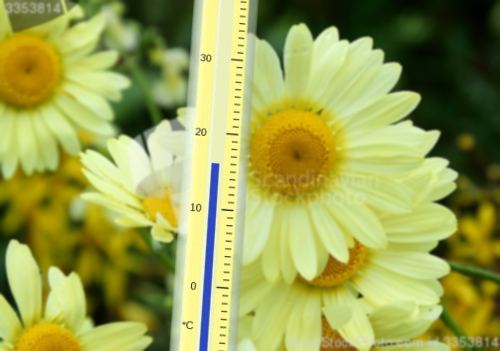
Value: 16; °C
